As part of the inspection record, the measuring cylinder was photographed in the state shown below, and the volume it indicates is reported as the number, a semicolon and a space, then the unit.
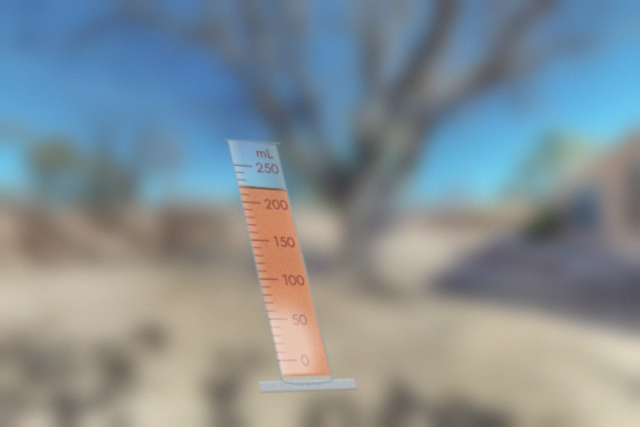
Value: 220; mL
